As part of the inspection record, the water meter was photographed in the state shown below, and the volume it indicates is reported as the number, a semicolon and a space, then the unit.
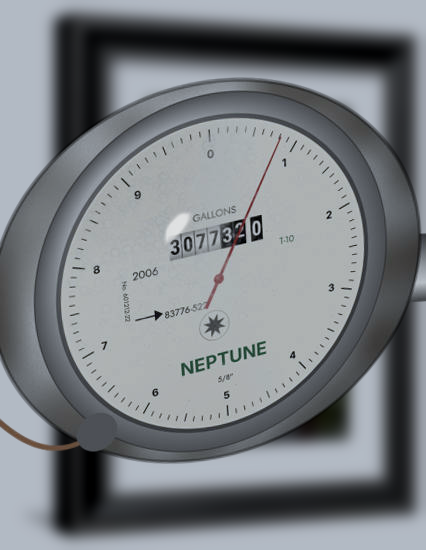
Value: 3077320.8; gal
